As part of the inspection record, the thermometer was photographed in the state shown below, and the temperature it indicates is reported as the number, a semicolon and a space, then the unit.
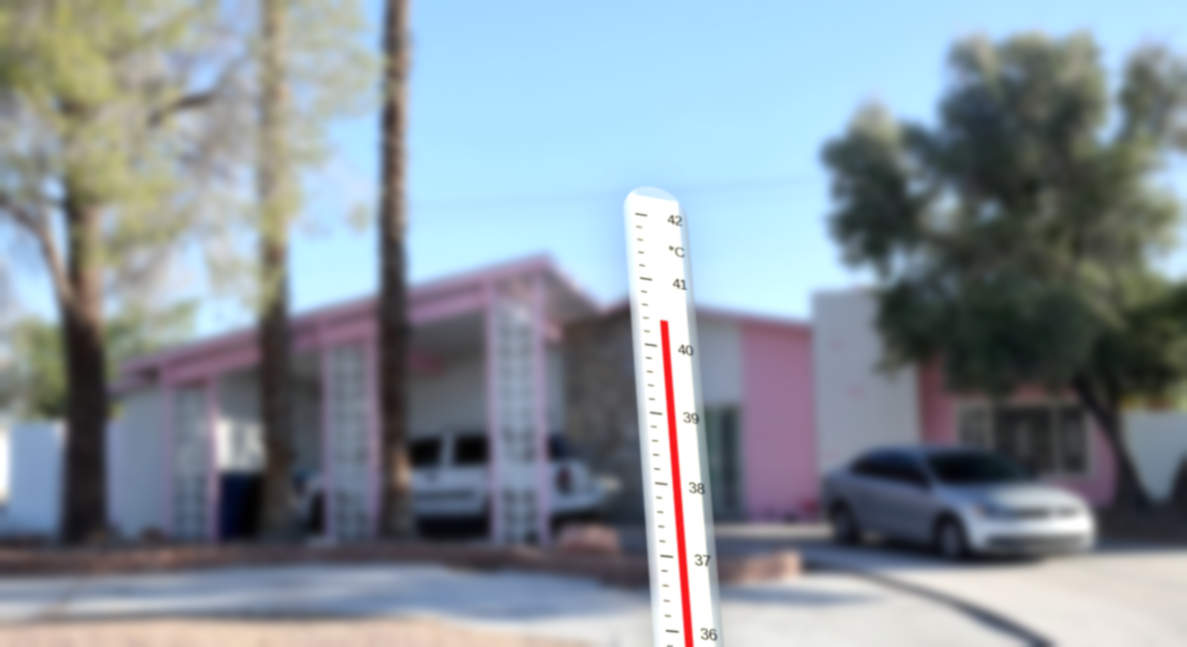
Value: 40.4; °C
